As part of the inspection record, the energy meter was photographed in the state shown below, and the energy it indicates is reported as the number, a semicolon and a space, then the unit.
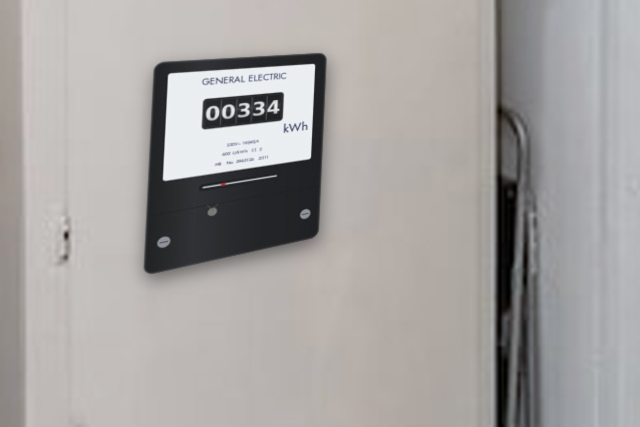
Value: 334; kWh
